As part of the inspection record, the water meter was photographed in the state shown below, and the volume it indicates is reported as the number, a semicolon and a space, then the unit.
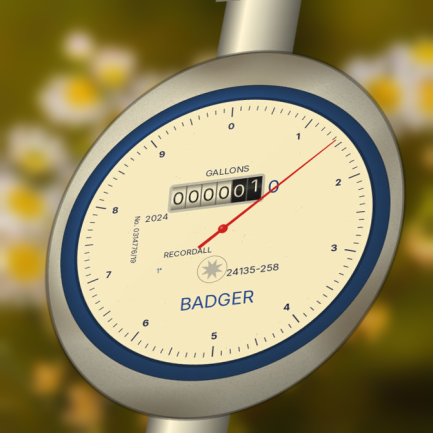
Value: 11.4; gal
